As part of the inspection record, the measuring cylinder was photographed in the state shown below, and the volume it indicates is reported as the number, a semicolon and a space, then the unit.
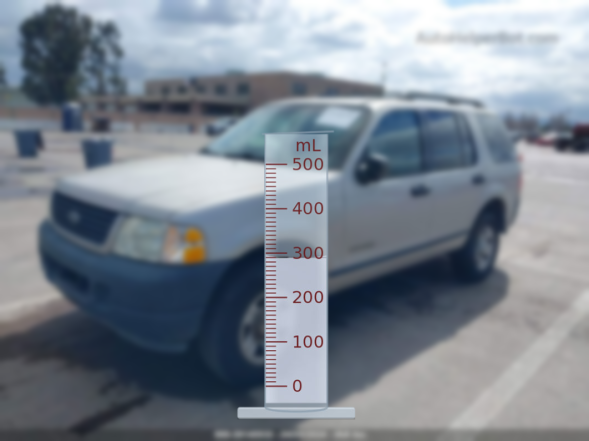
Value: 290; mL
